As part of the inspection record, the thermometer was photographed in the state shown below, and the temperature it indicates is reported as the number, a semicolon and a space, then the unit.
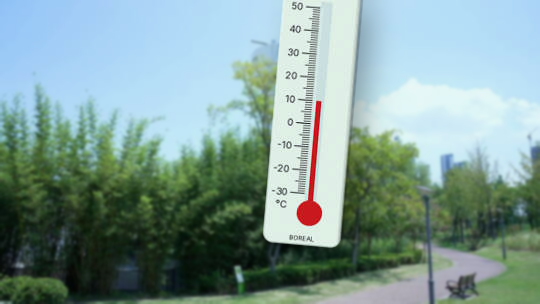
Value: 10; °C
